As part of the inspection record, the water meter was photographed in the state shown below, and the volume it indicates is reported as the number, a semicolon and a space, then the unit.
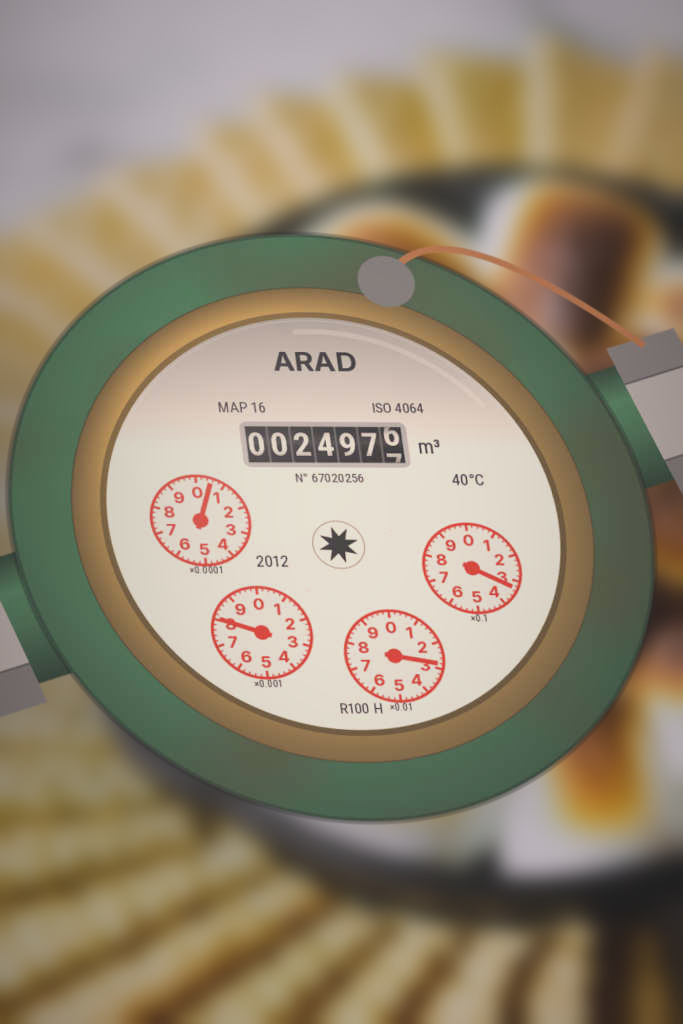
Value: 24976.3280; m³
